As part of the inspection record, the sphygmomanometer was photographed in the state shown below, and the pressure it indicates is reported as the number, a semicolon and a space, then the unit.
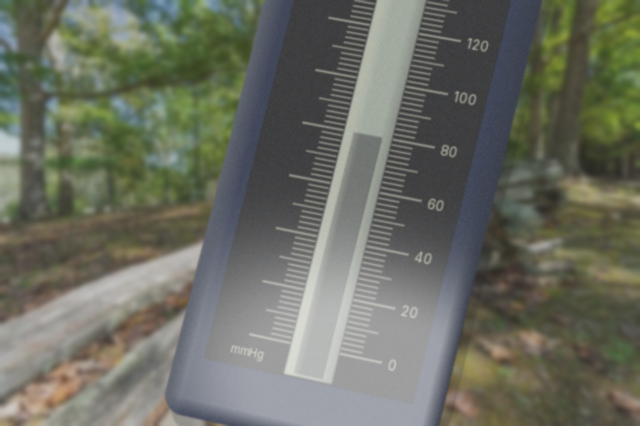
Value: 80; mmHg
